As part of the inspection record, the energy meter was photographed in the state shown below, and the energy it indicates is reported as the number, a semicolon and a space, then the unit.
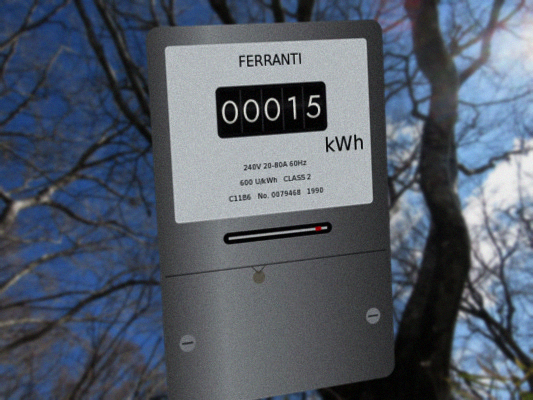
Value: 15; kWh
